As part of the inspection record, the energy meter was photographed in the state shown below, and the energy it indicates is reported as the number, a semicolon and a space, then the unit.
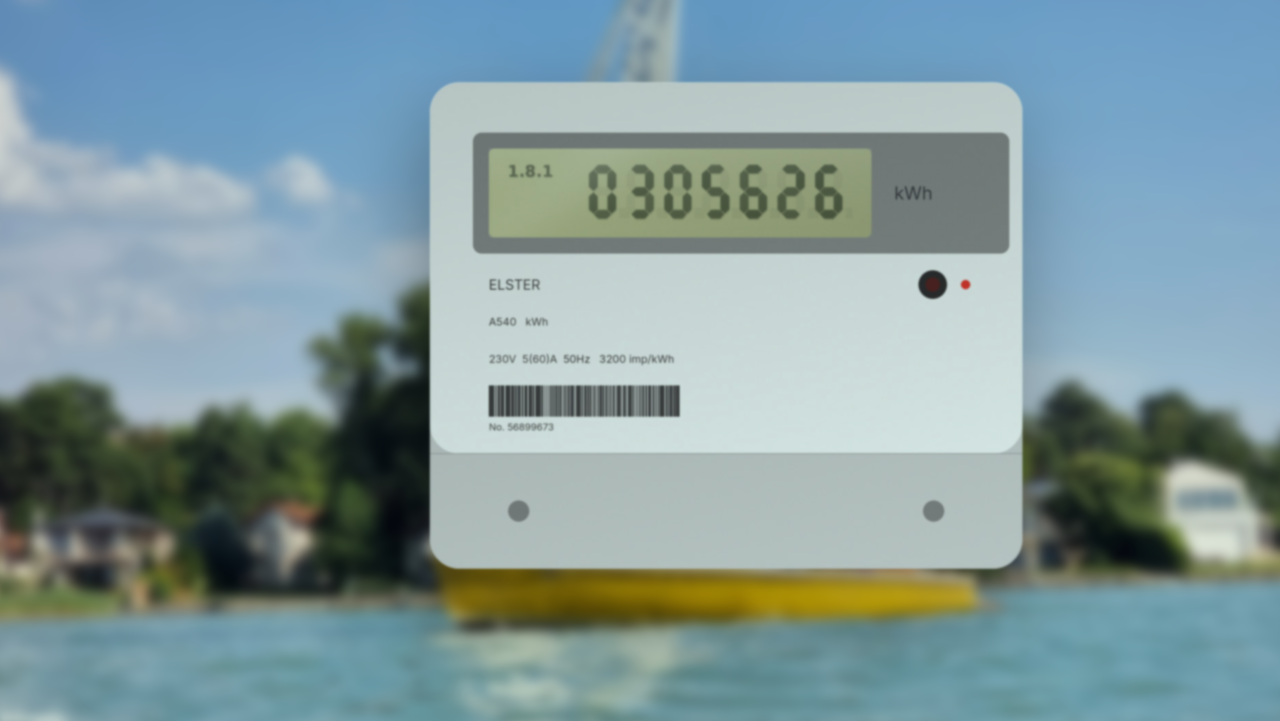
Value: 305626; kWh
